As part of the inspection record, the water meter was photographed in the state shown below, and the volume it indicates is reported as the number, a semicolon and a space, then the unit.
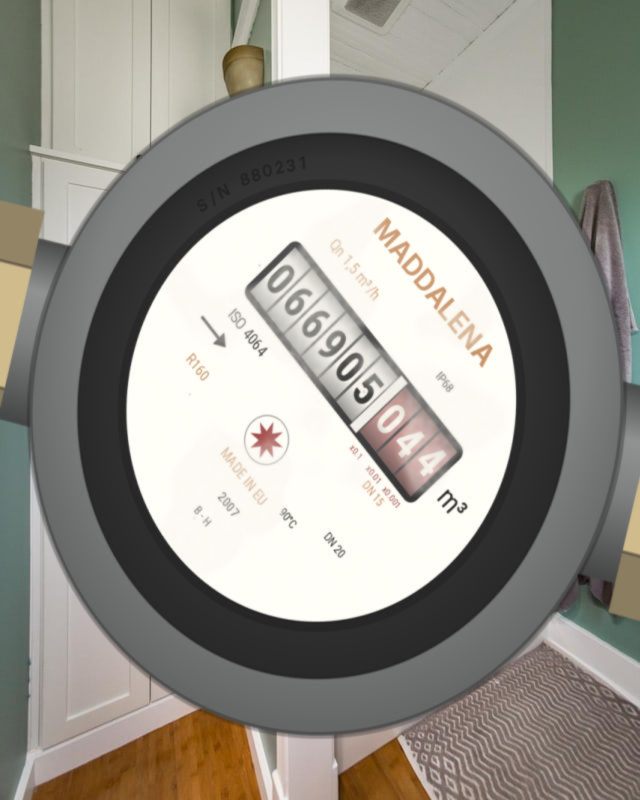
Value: 66905.044; m³
